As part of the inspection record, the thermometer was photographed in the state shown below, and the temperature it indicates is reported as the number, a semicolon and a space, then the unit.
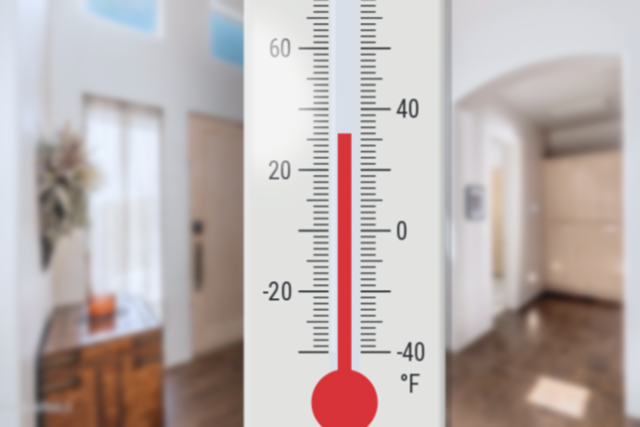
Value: 32; °F
